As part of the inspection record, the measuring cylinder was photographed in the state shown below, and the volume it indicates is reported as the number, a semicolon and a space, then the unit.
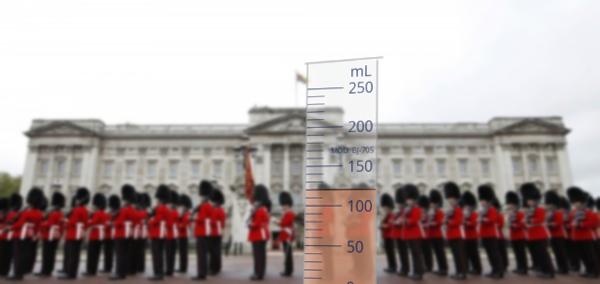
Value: 120; mL
